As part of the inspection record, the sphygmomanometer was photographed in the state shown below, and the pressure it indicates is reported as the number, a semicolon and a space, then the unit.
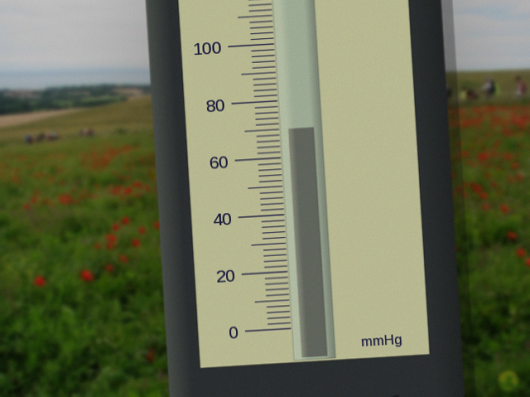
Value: 70; mmHg
